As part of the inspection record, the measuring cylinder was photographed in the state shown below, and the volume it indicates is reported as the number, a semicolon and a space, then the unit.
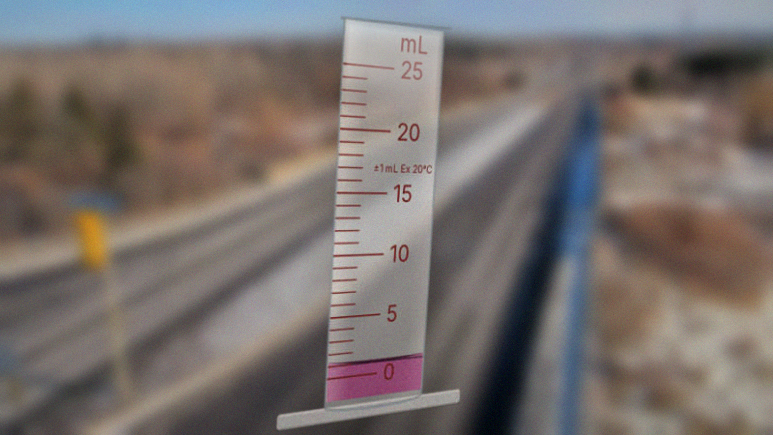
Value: 1; mL
